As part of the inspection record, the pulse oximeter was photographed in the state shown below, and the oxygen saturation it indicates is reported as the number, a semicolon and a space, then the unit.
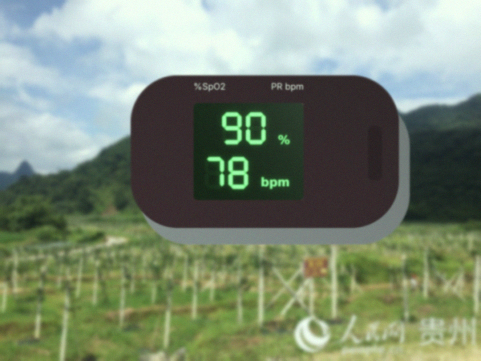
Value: 90; %
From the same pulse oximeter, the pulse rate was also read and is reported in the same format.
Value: 78; bpm
